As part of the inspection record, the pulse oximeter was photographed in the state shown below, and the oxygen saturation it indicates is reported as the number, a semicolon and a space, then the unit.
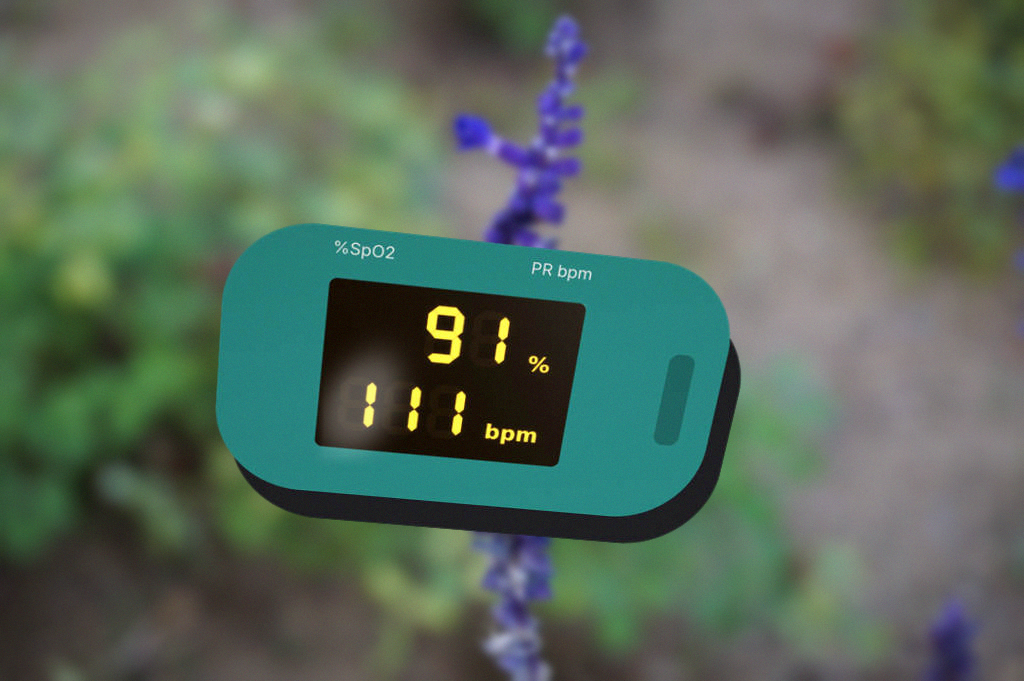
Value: 91; %
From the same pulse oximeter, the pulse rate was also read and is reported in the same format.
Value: 111; bpm
